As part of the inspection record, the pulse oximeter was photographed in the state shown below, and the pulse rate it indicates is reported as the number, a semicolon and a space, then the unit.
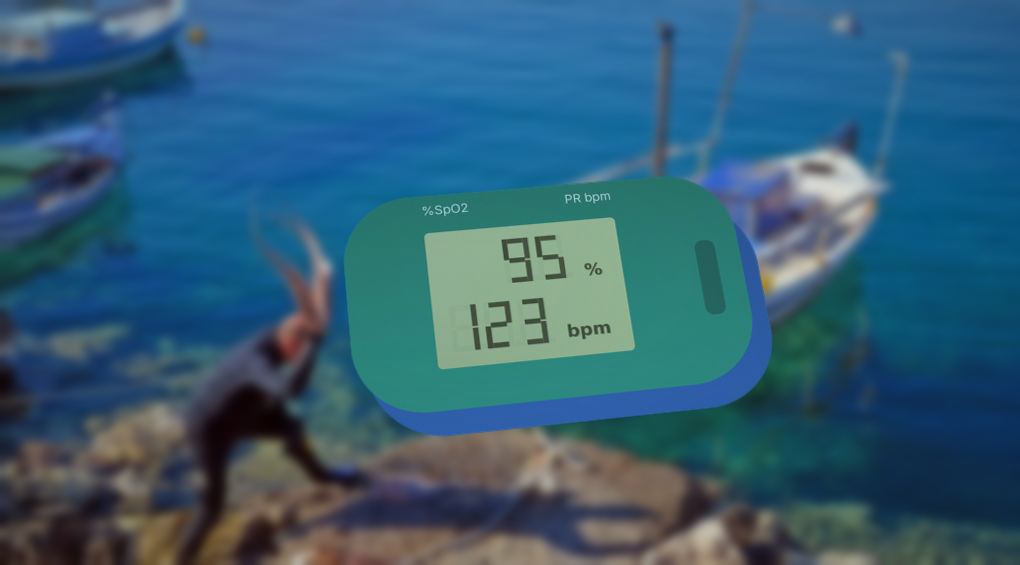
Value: 123; bpm
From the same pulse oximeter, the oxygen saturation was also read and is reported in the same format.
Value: 95; %
